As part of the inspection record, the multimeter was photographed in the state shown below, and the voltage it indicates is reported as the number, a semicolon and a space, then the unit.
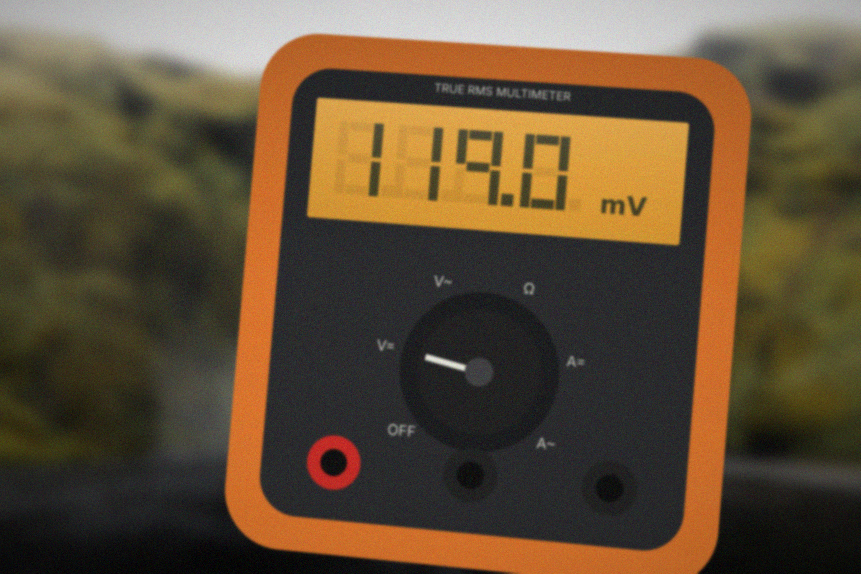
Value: 119.0; mV
